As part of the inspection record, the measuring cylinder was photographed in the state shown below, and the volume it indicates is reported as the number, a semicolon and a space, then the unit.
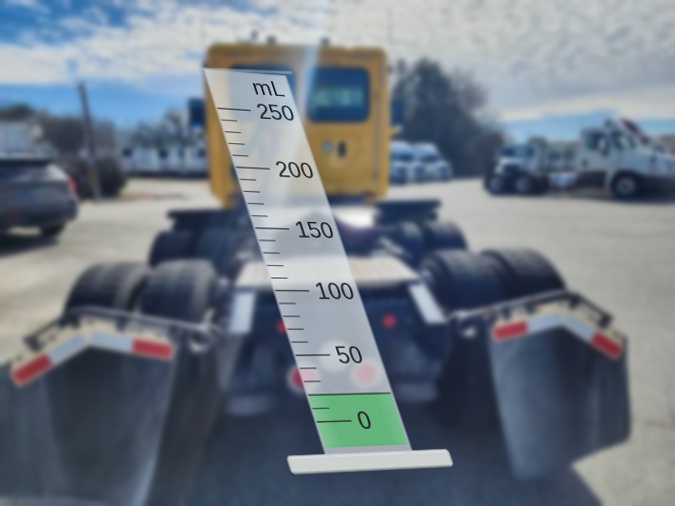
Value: 20; mL
